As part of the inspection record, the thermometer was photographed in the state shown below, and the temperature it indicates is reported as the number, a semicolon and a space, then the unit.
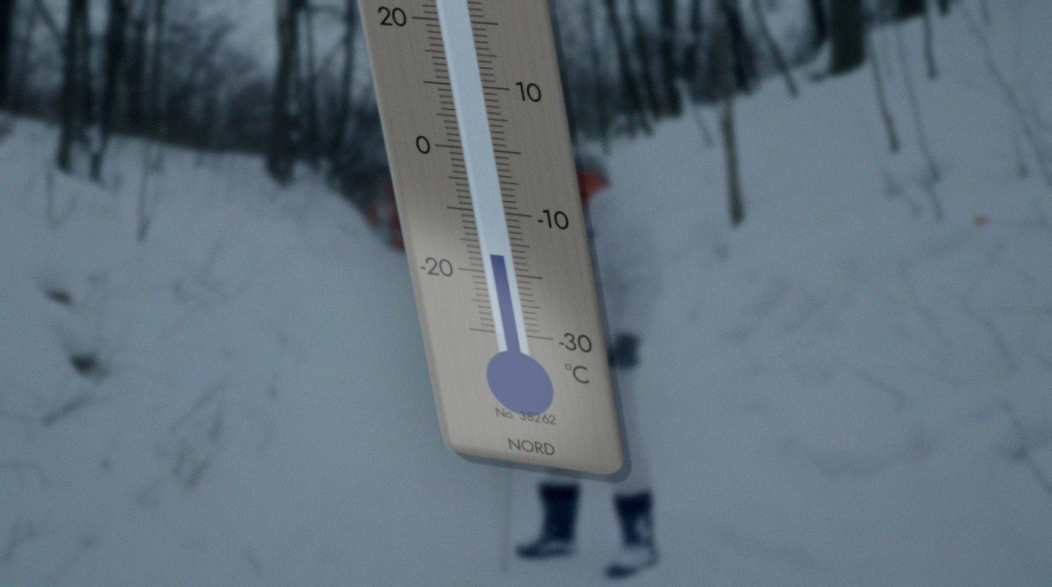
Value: -17; °C
